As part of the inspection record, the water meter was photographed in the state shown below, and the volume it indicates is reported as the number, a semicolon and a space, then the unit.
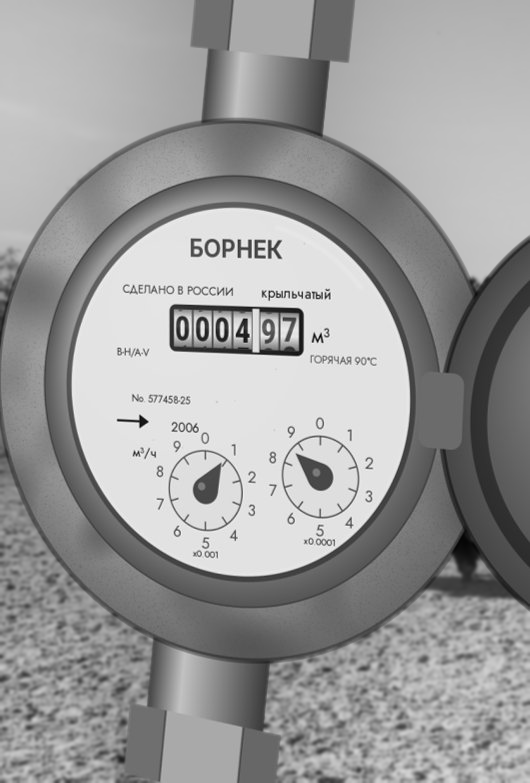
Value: 4.9708; m³
